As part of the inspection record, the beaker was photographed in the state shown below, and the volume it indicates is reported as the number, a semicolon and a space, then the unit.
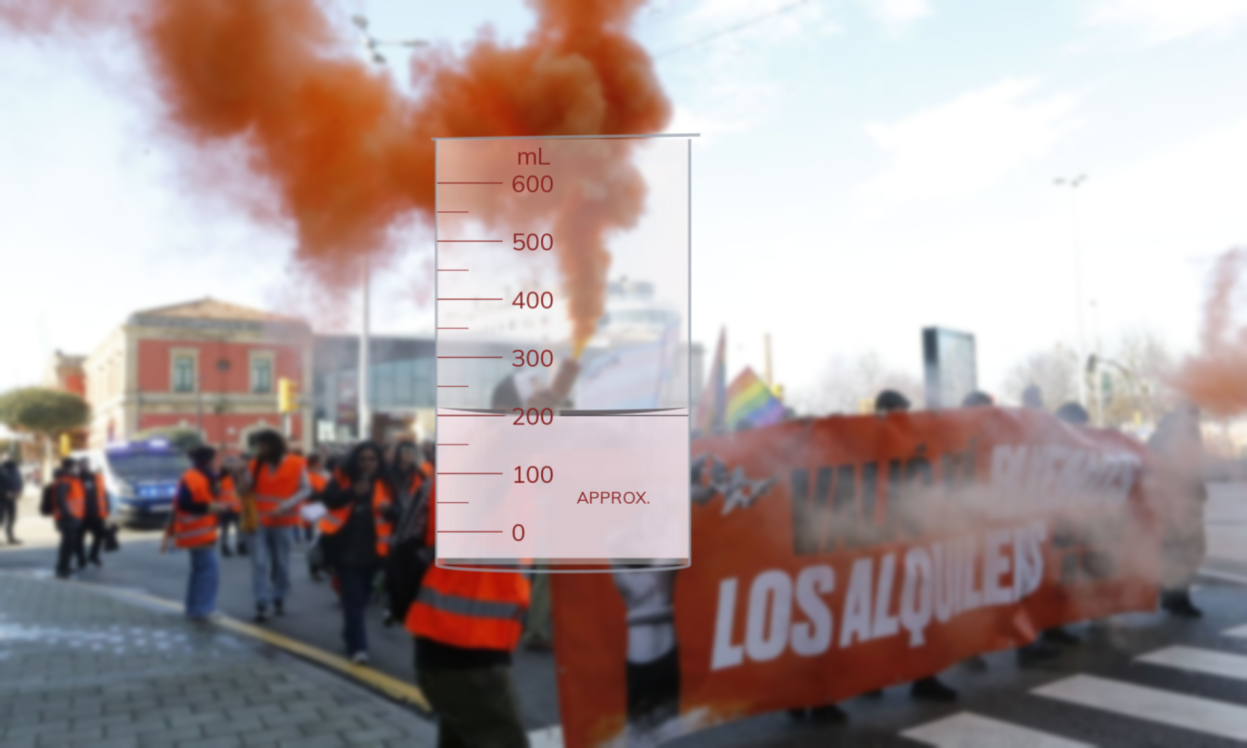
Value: 200; mL
